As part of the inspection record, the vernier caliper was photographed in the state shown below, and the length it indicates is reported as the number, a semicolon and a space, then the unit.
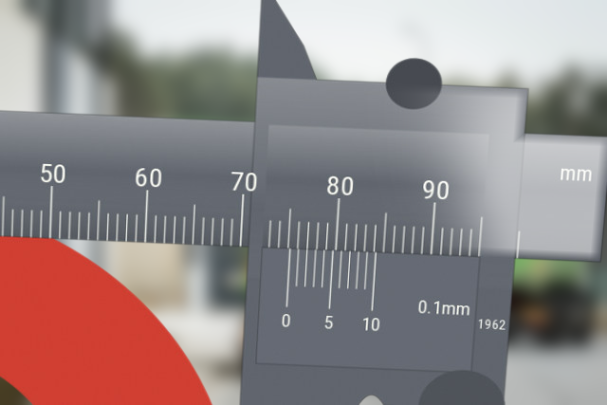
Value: 75.2; mm
